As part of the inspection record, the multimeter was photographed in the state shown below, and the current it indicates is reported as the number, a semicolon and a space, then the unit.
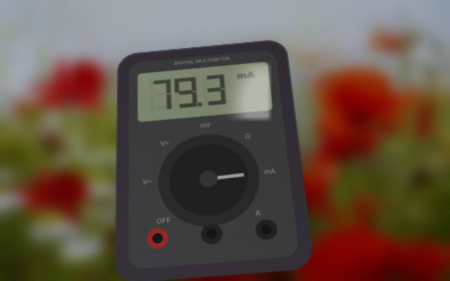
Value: 79.3; mA
